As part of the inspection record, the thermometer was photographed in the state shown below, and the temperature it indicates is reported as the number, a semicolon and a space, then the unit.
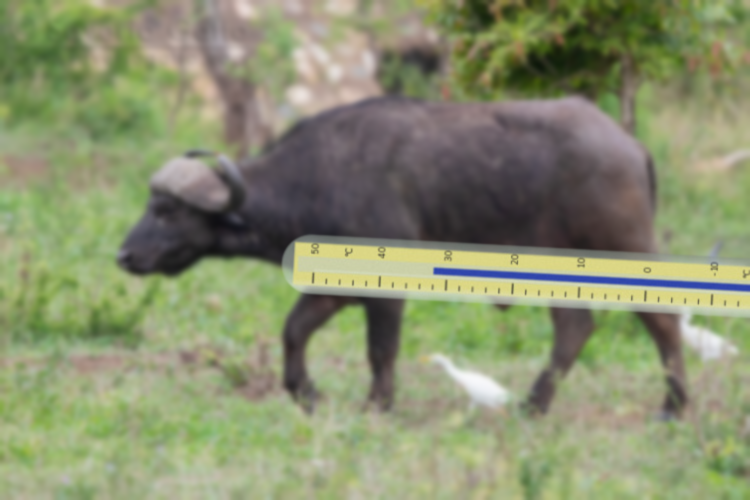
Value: 32; °C
